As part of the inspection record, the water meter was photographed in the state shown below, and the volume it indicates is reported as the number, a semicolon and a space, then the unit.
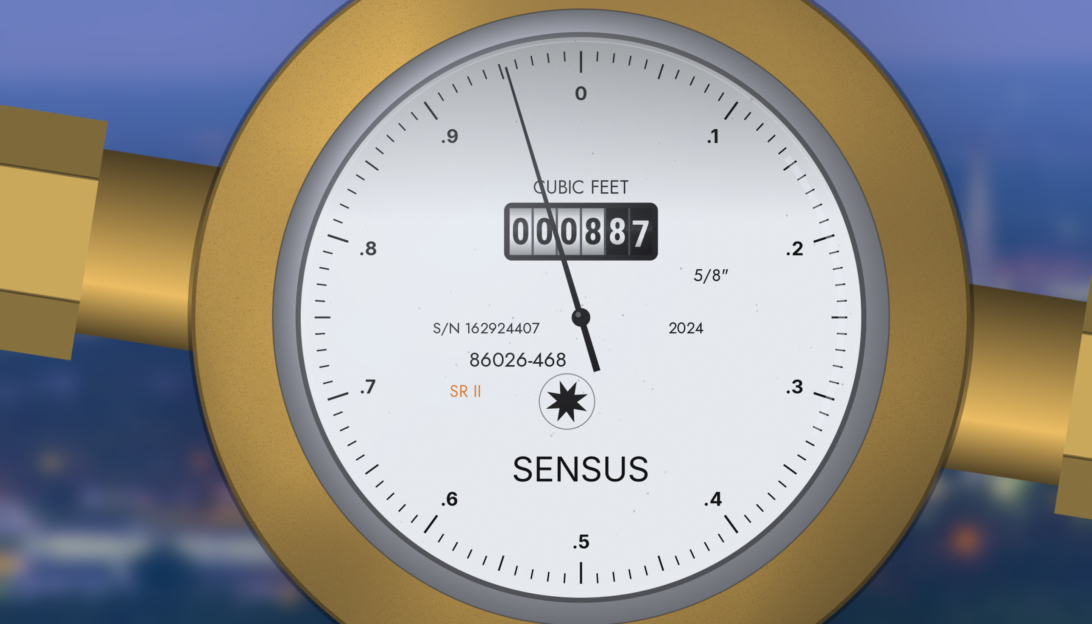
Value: 886.95; ft³
